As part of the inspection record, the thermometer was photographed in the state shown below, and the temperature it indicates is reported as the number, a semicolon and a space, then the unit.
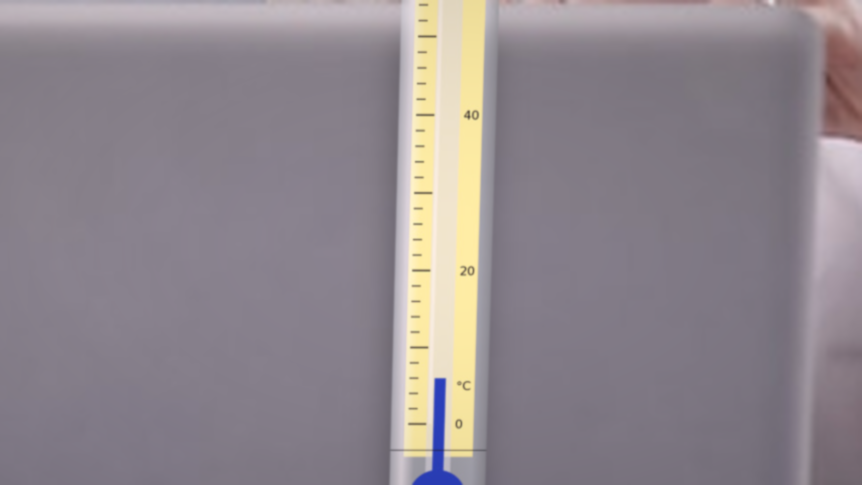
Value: 6; °C
